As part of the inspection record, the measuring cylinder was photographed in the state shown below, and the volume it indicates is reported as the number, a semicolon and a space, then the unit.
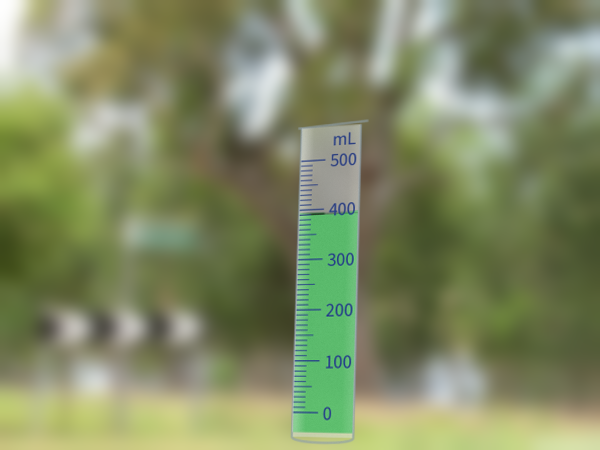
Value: 390; mL
